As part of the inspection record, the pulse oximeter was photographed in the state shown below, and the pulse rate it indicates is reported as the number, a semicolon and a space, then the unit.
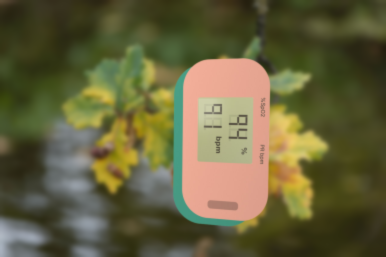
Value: 91; bpm
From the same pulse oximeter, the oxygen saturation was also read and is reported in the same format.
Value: 94; %
